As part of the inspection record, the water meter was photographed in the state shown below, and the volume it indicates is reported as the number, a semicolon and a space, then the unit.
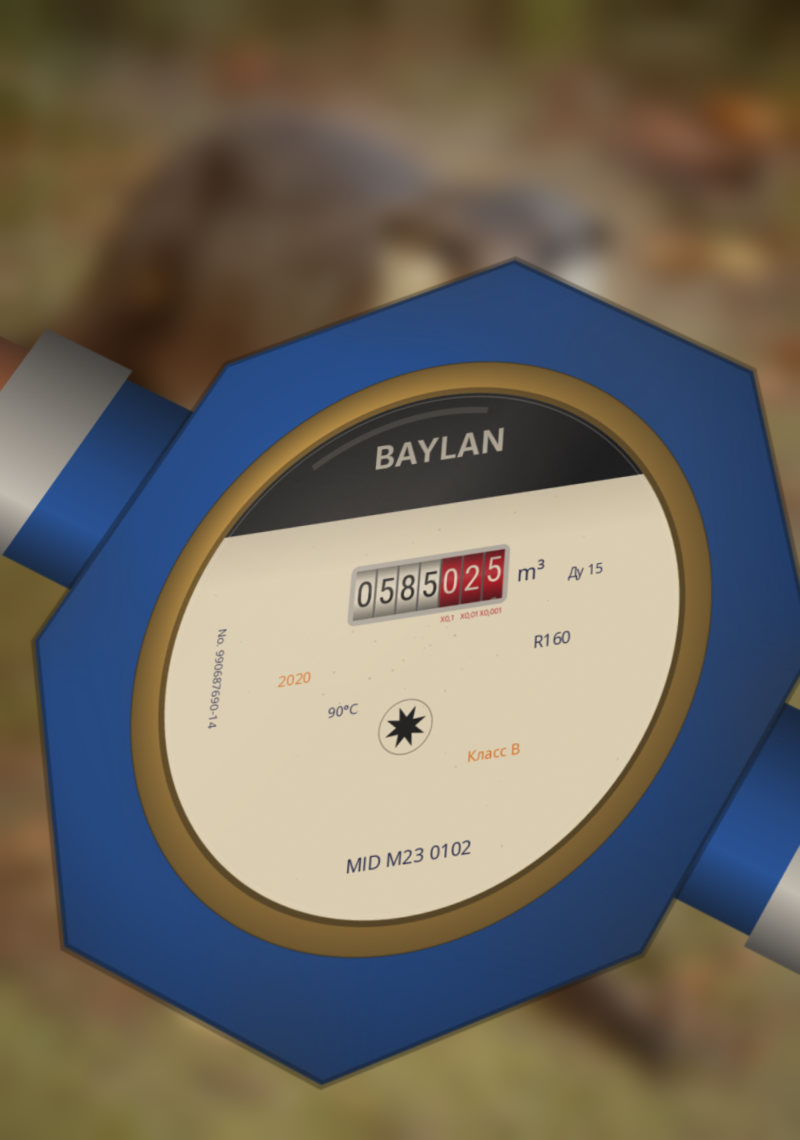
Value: 585.025; m³
